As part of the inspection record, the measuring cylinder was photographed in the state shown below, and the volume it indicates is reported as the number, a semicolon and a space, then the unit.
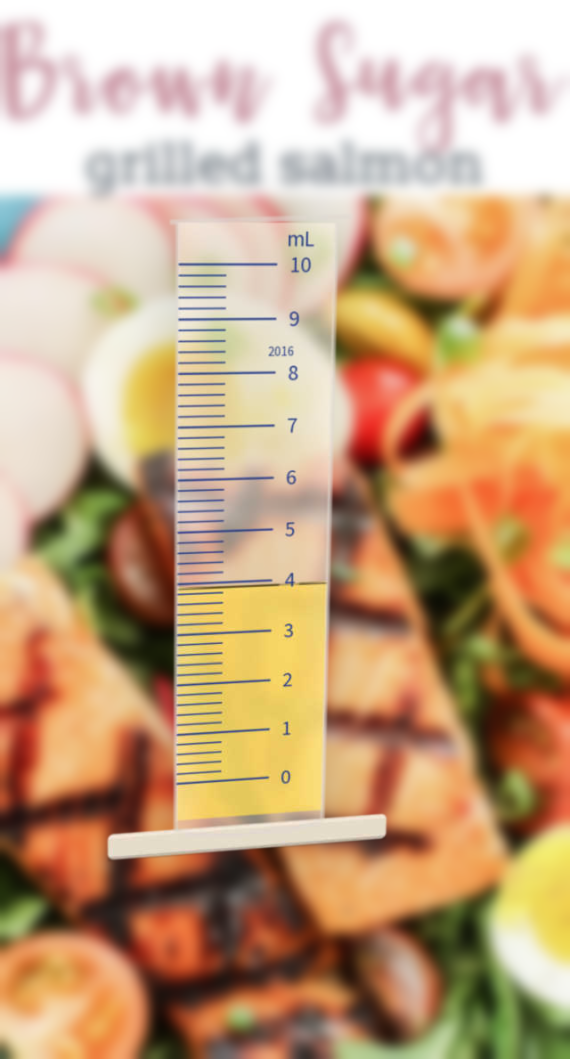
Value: 3.9; mL
